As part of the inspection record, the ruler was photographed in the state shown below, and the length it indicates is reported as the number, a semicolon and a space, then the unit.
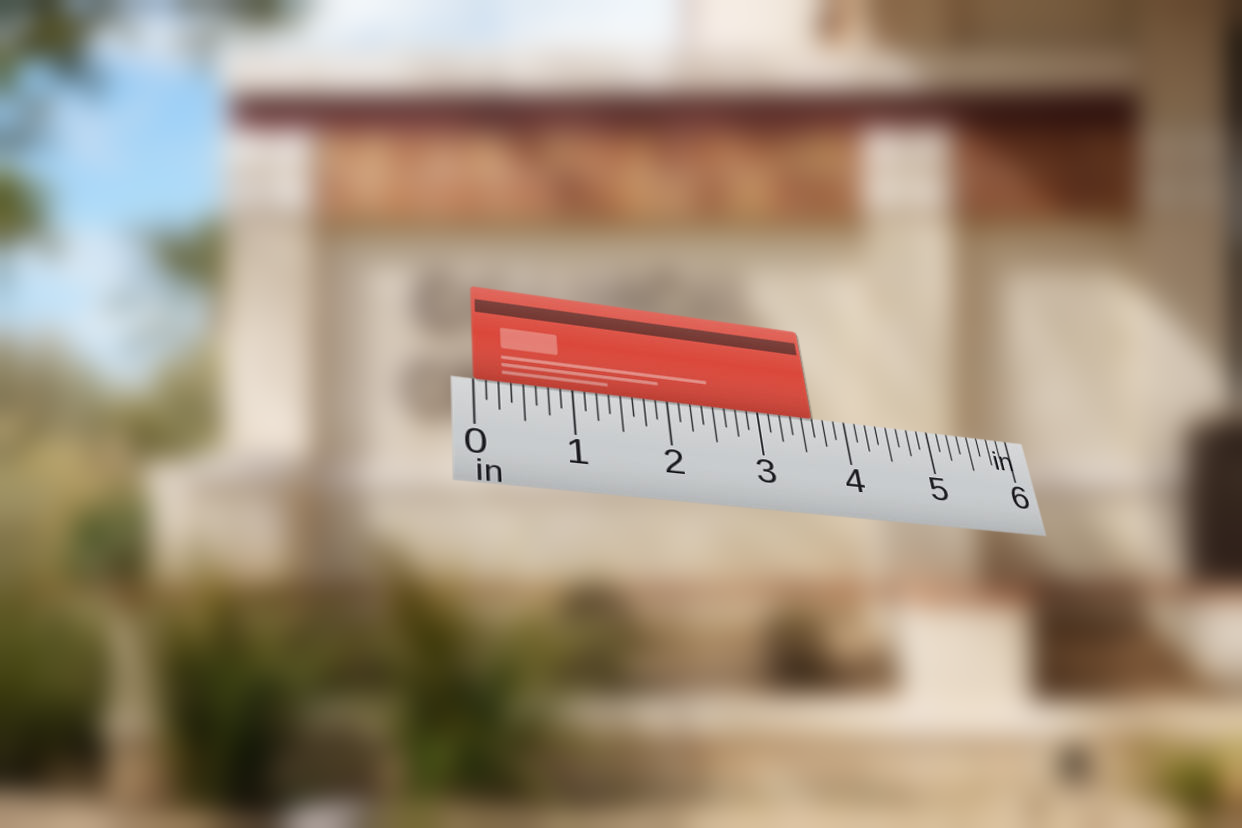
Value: 3.625; in
